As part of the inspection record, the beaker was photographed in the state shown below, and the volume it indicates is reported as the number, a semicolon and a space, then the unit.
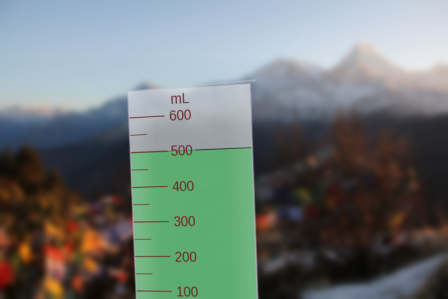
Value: 500; mL
